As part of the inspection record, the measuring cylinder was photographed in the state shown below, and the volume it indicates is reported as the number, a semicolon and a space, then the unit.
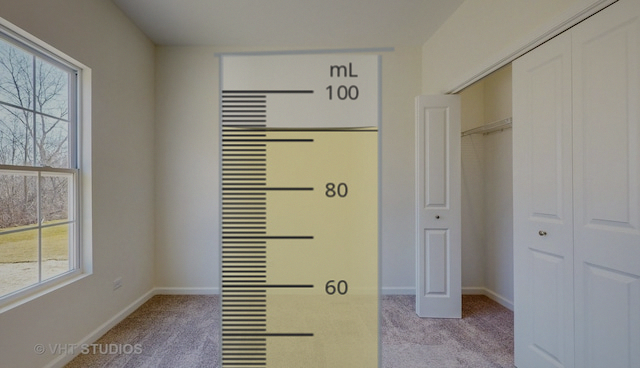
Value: 92; mL
